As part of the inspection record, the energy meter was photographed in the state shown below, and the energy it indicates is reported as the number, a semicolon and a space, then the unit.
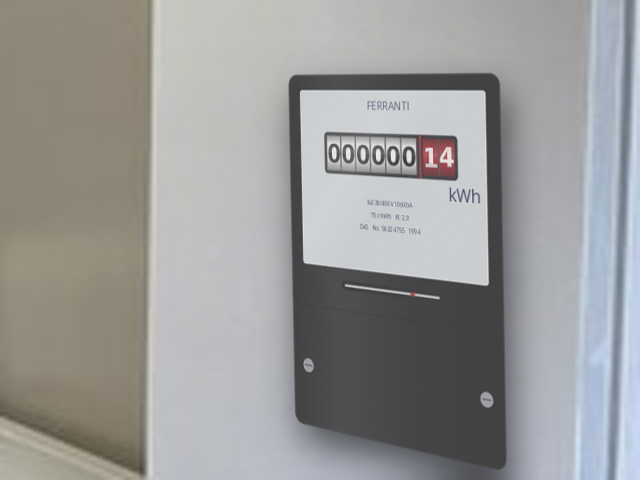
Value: 0.14; kWh
